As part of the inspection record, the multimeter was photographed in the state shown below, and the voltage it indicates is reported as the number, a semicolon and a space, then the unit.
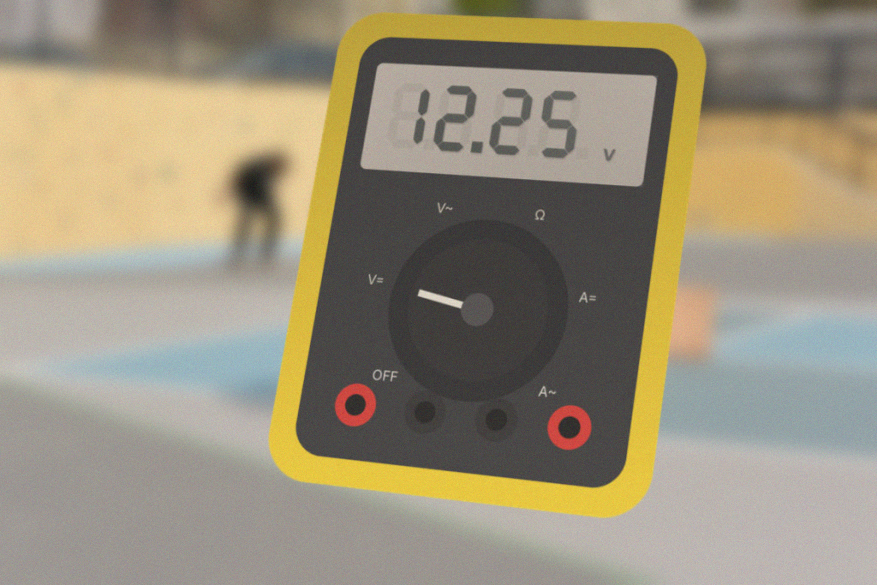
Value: 12.25; V
